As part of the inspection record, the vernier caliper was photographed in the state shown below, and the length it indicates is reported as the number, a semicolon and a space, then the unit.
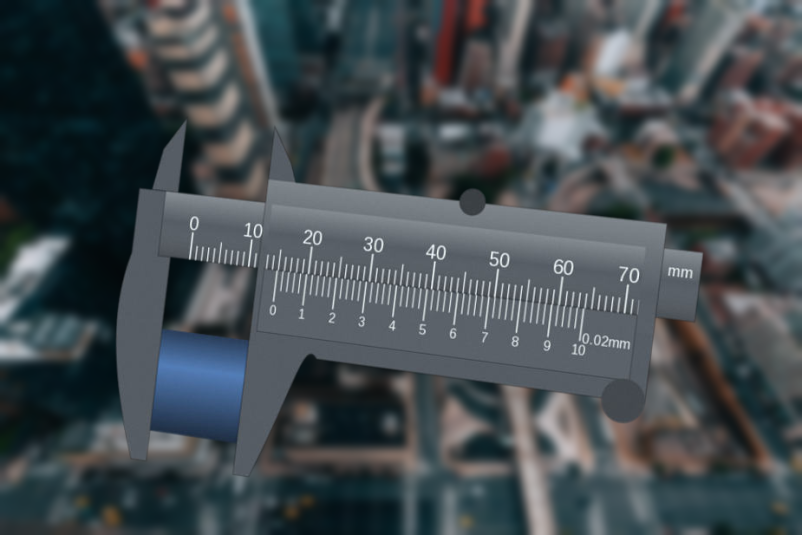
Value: 14.8; mm
